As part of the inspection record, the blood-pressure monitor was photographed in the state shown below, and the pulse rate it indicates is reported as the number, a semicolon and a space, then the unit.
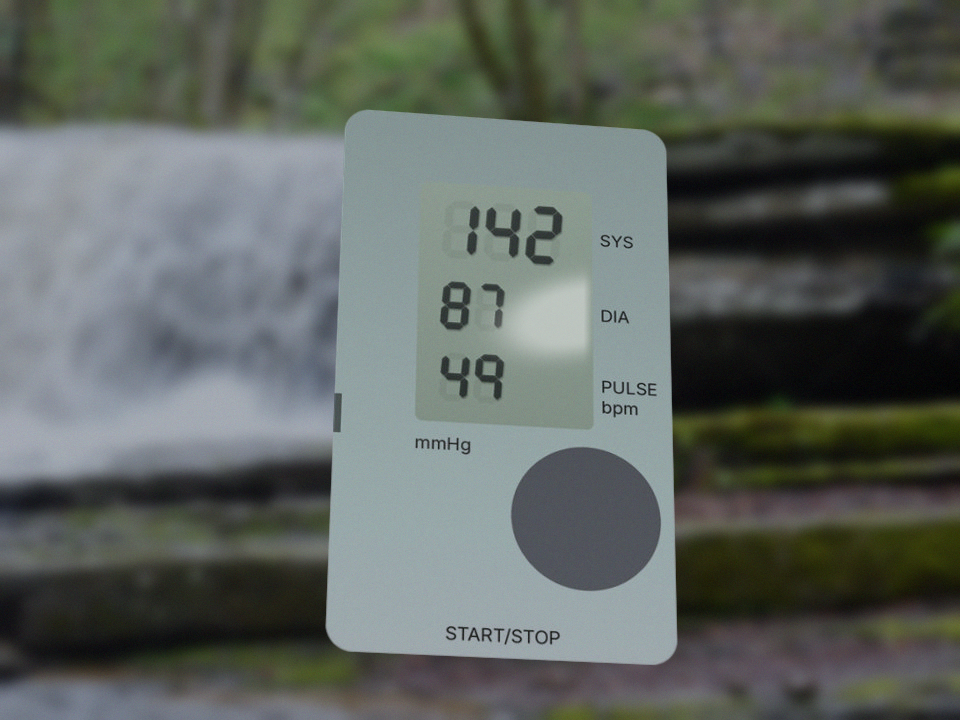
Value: 49; bpm
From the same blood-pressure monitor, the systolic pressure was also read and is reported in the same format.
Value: 142; mmHg
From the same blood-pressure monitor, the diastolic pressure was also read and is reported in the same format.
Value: 87; mmHg
